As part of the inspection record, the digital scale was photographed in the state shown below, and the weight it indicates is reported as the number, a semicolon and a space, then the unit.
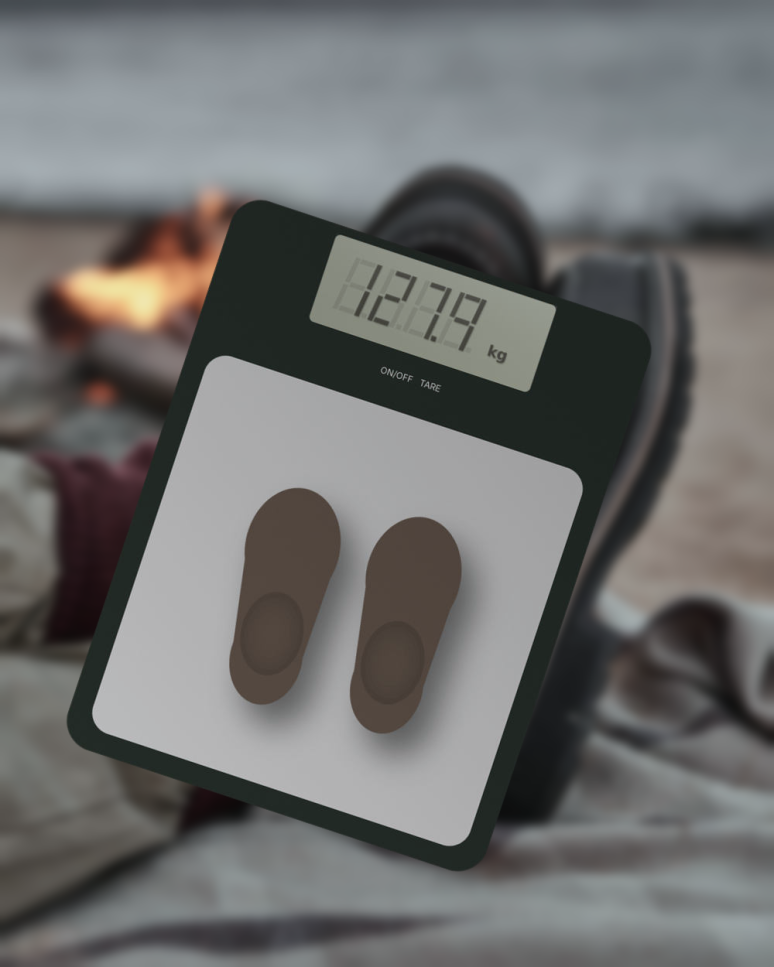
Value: 127.9; kg
